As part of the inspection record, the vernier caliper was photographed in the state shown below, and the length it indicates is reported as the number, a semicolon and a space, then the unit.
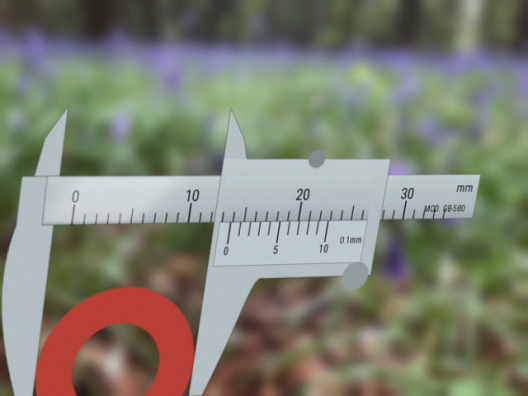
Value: 13.8; mm
